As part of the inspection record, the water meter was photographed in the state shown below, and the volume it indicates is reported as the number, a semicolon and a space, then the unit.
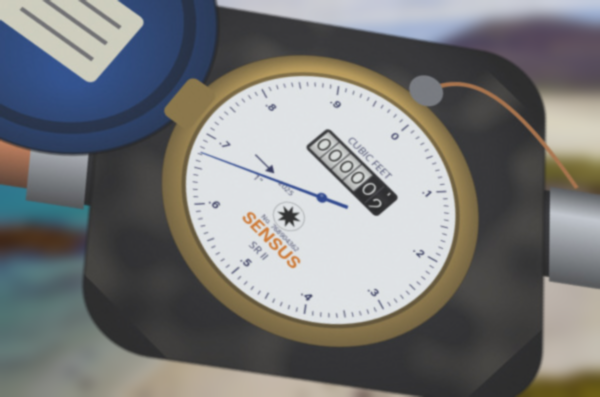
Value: 1.67; ft³
